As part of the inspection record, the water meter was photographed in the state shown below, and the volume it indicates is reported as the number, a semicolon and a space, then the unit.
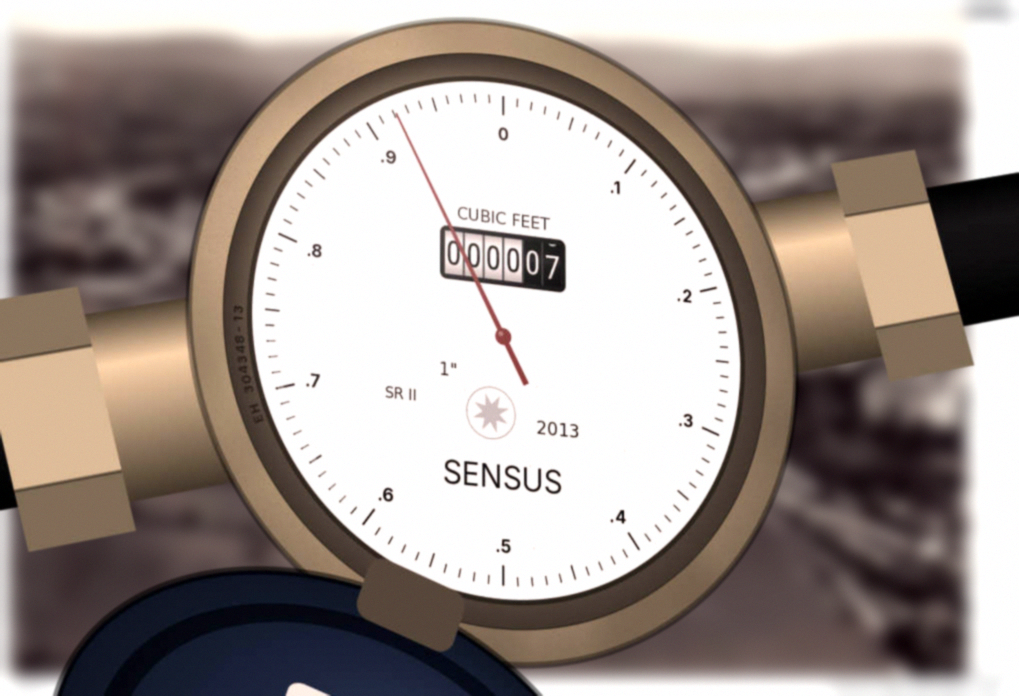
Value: 6.92; ft³
